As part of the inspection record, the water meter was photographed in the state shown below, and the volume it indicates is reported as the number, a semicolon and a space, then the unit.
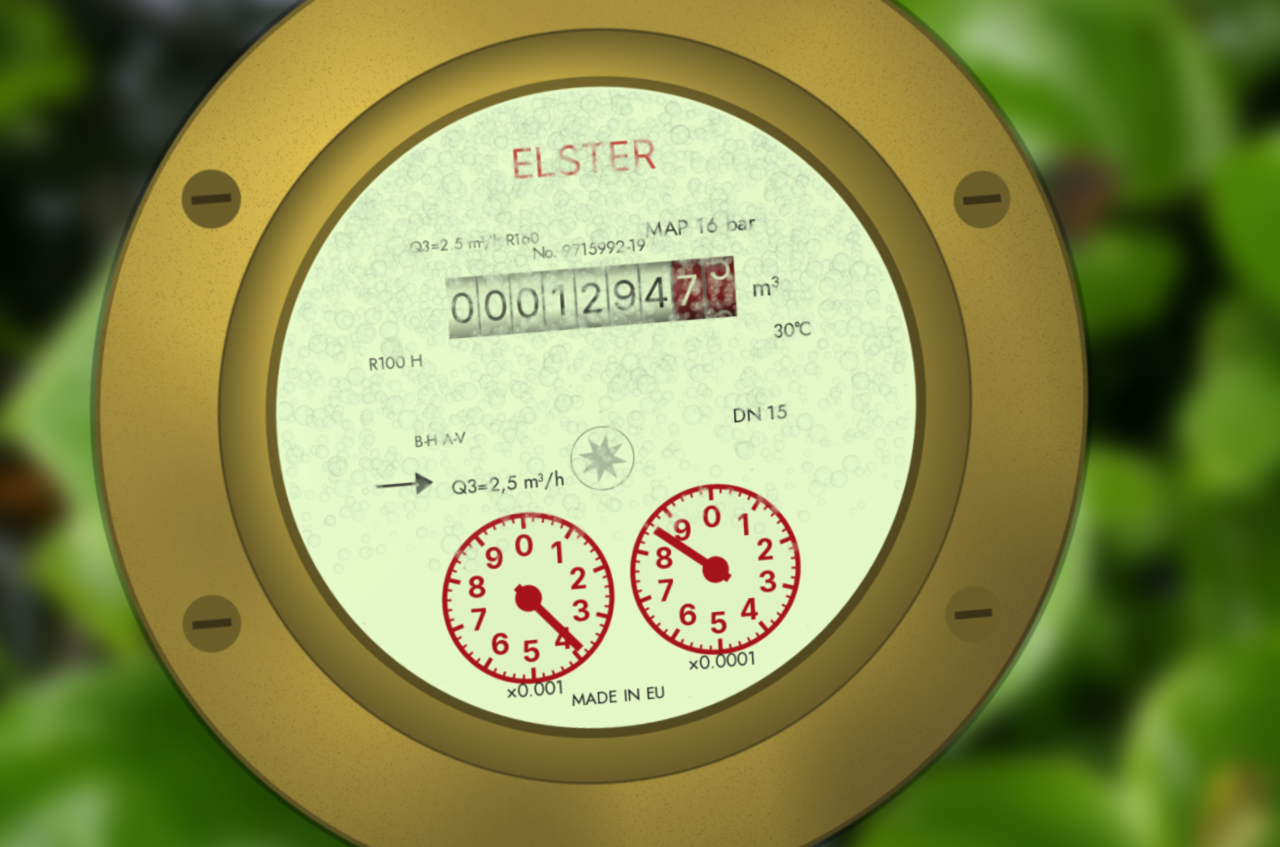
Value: 1294.7538; m³
